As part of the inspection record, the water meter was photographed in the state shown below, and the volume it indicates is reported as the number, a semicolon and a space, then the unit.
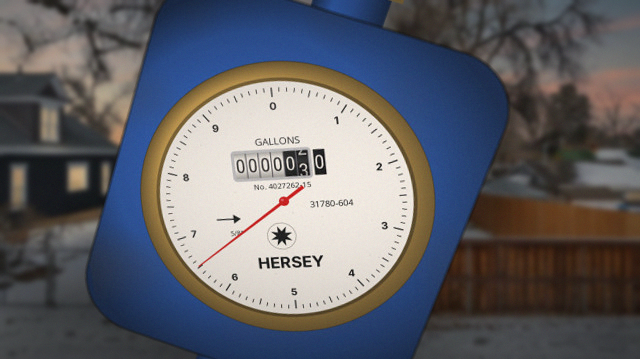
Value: 26.5; gal
